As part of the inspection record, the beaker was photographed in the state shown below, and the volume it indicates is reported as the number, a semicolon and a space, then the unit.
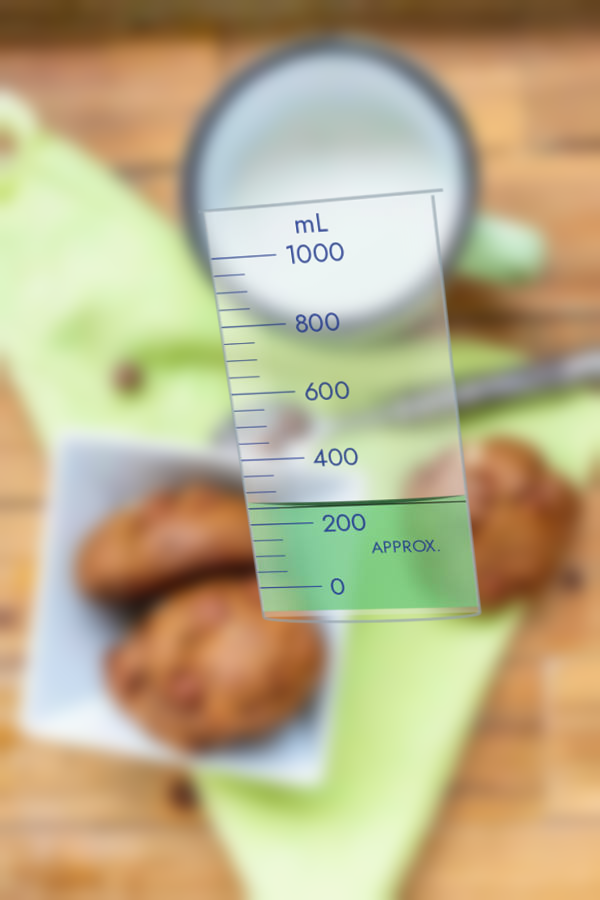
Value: 250; mL
